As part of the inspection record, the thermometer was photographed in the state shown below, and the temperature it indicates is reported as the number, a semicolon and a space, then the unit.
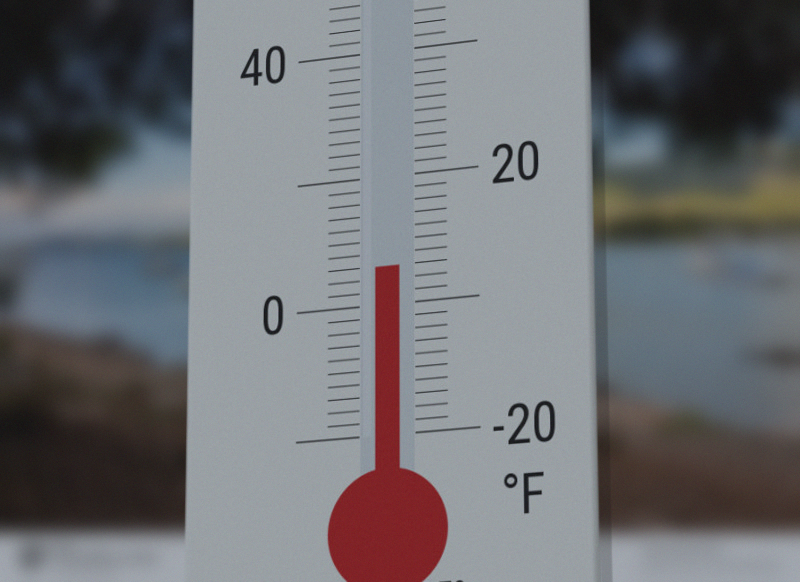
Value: 6; °F
